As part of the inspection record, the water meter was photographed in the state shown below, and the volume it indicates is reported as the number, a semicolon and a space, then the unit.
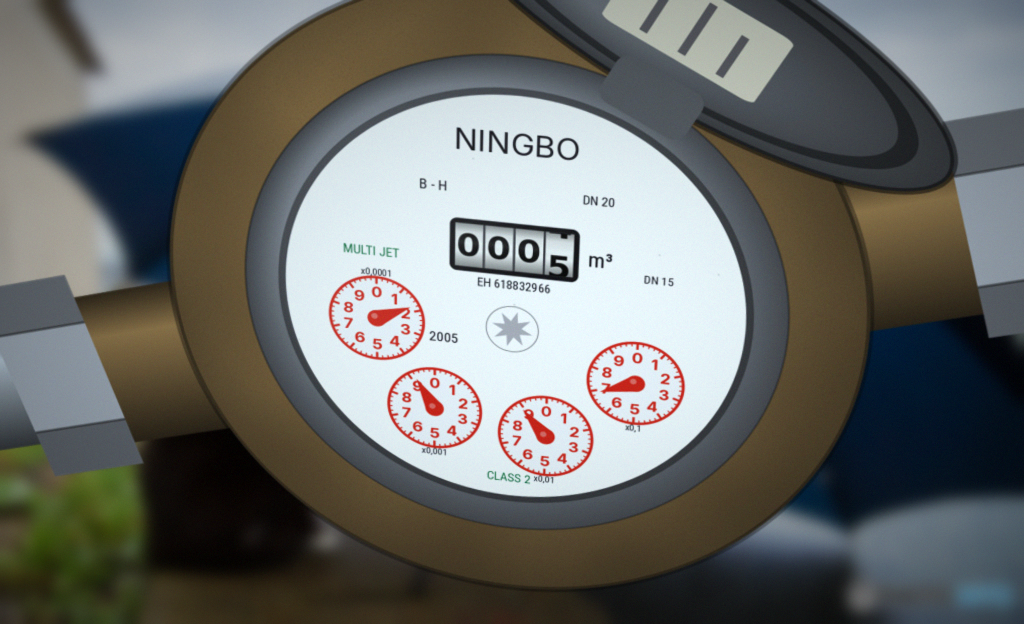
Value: 4.6891; m³
